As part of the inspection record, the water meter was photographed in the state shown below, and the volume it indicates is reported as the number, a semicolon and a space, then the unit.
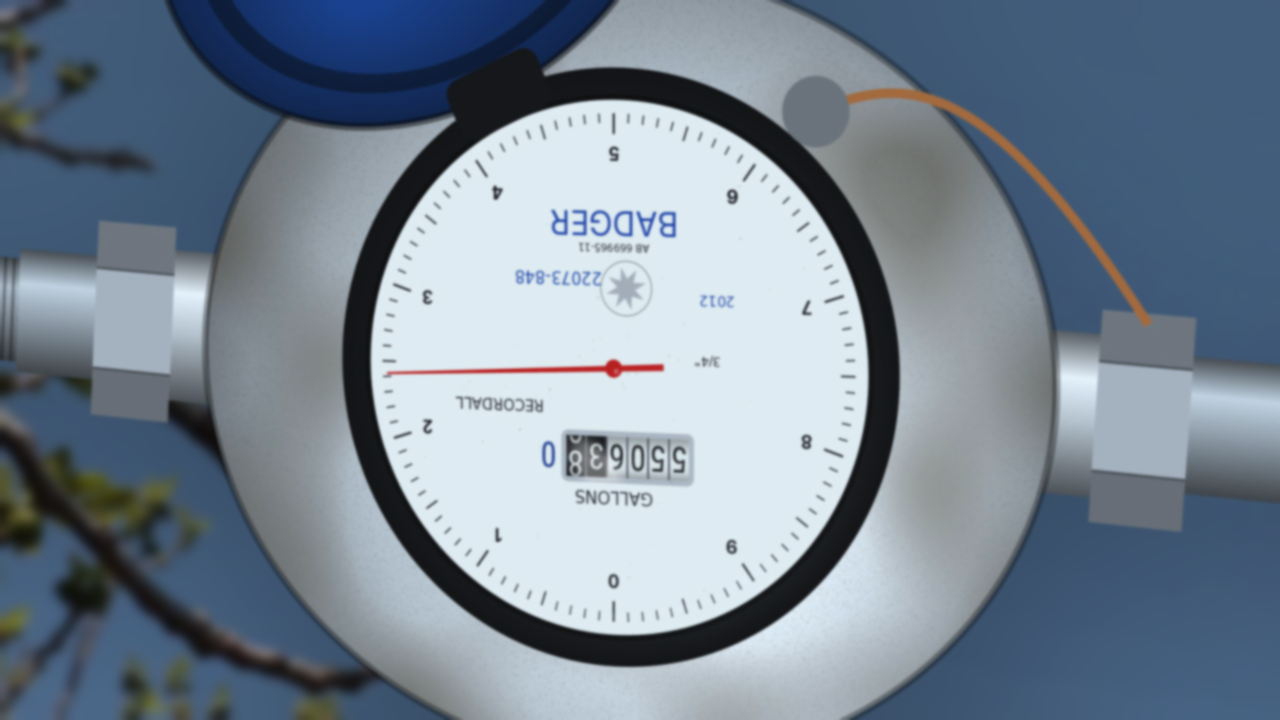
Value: 5506382.4; gal
